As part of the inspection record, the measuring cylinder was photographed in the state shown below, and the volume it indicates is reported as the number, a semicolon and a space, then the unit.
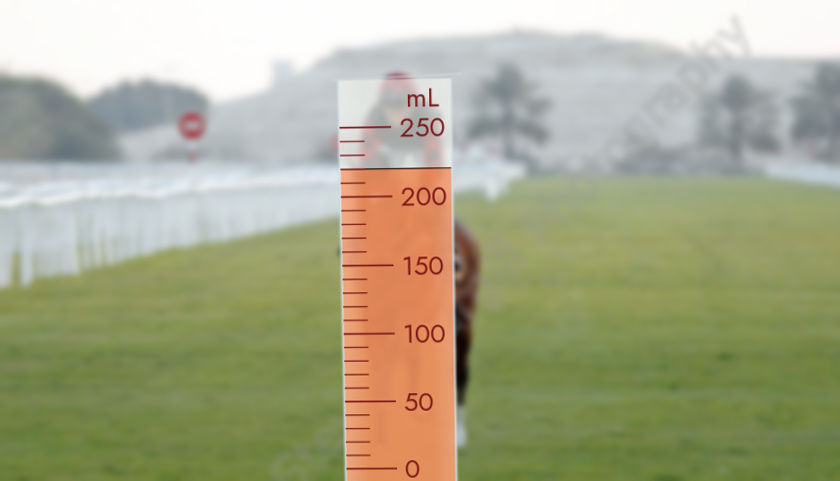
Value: 220; mL
